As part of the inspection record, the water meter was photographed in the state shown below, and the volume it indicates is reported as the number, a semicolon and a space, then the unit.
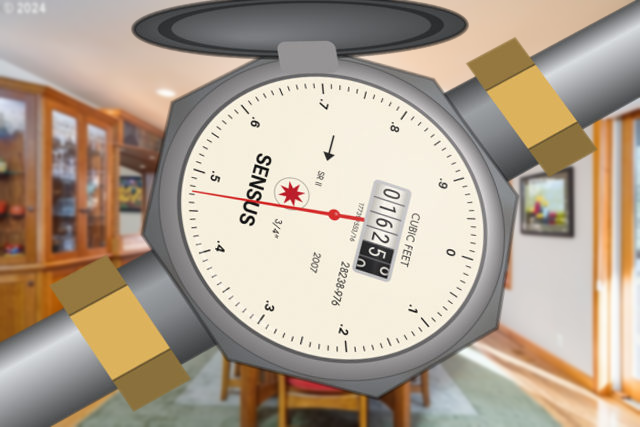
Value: 16258.47; ft³
